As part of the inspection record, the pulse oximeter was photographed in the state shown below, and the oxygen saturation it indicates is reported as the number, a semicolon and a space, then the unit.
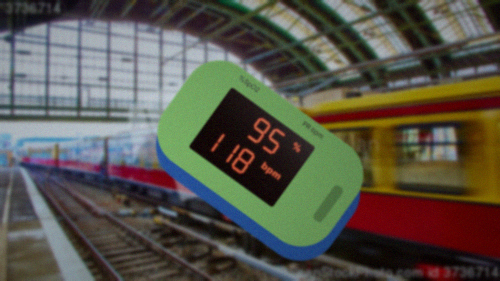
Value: 95; %
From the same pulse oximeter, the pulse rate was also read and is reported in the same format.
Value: 118; bpm
